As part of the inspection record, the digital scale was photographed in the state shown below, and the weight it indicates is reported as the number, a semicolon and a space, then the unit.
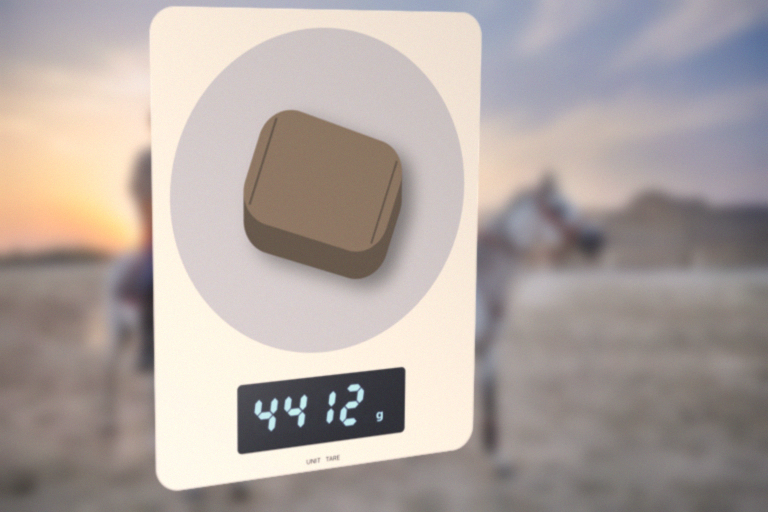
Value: 4412; g
